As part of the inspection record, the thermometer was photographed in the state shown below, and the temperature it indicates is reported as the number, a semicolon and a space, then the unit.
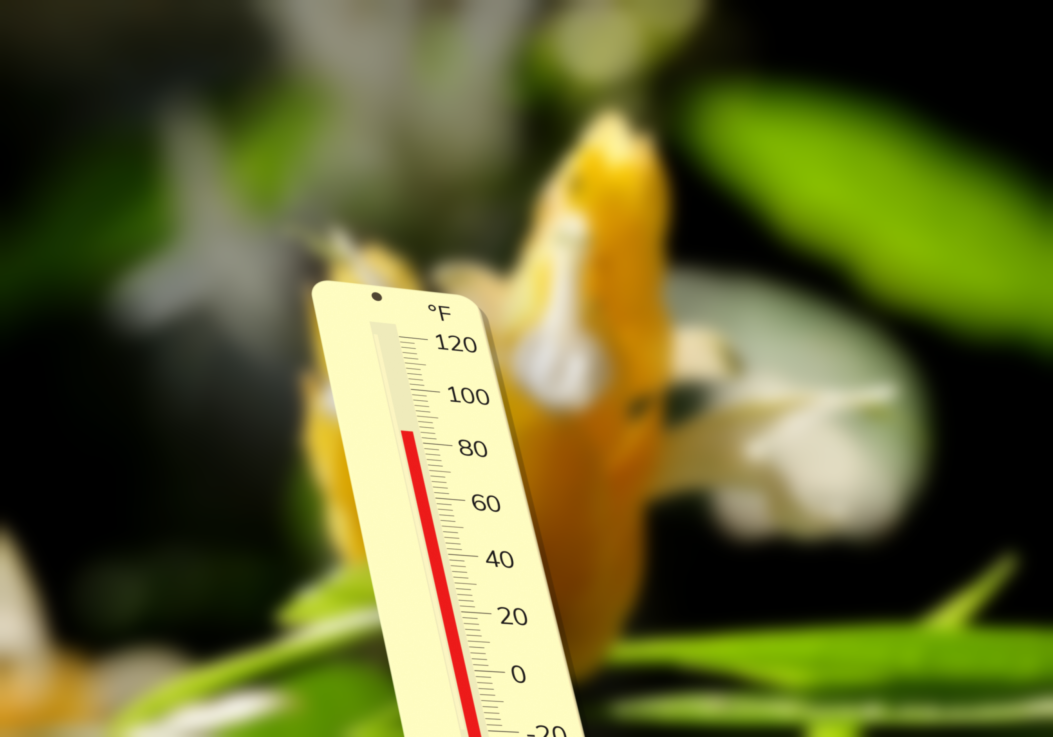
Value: 84; °F
